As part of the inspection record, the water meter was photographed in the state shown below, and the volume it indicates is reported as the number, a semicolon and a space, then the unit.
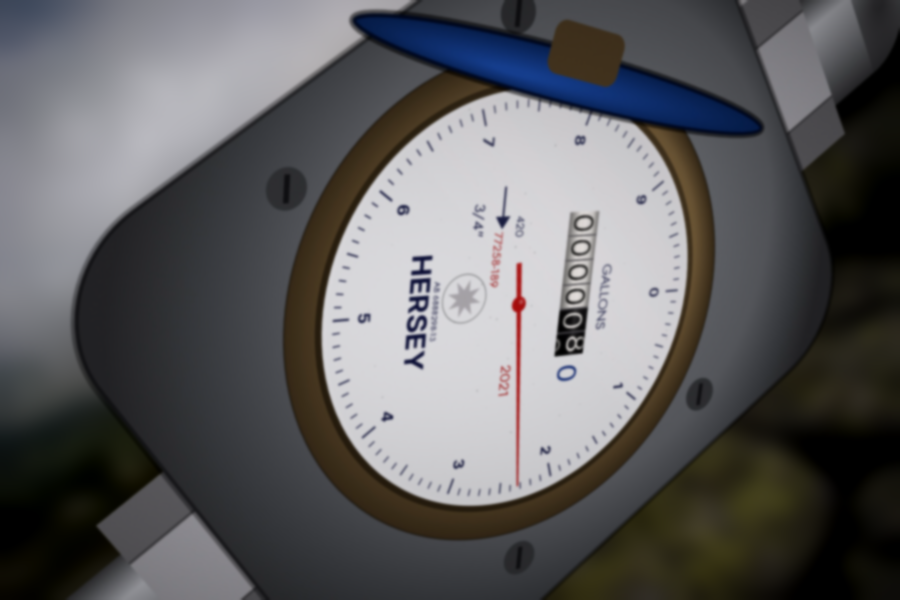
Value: 82.3; gal
